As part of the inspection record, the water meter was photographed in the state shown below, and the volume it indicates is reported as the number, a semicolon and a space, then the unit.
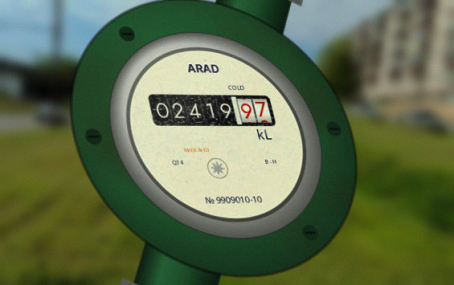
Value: 2419.97; kL
